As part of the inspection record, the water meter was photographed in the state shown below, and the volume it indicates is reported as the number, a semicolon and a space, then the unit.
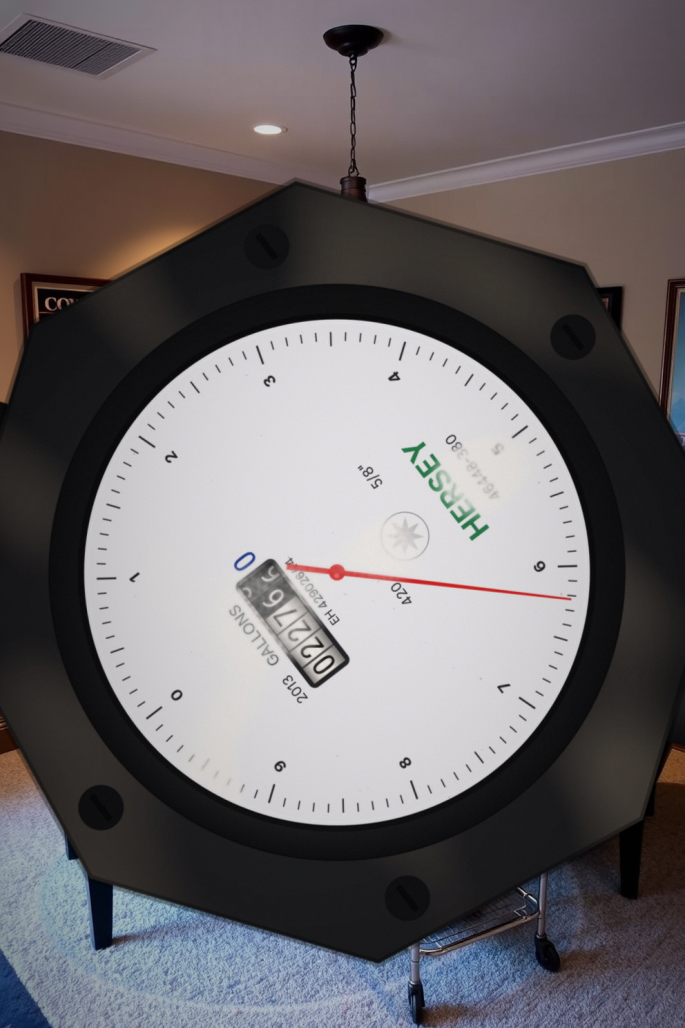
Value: 227656.2; gal
